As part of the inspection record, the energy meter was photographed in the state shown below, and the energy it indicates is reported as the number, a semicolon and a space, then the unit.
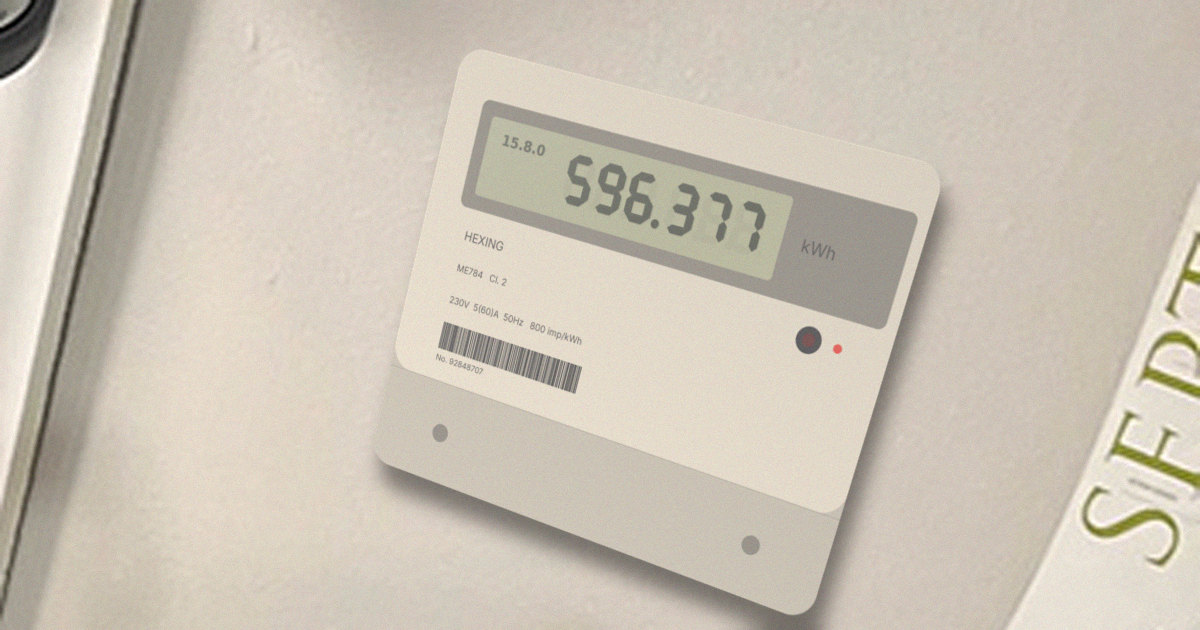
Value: 596.377; kWh
